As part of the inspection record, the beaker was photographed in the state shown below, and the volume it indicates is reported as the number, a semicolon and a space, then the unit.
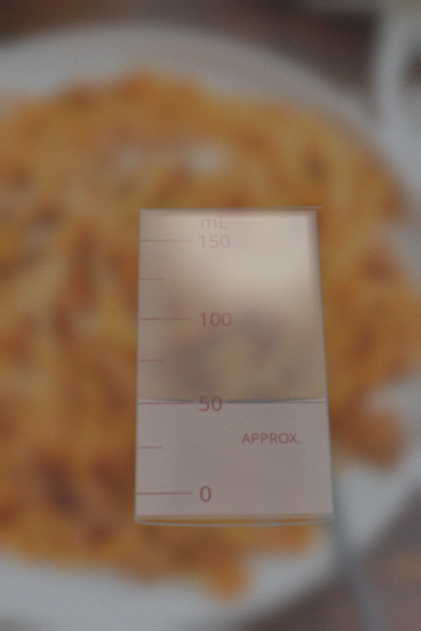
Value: 50; mL
